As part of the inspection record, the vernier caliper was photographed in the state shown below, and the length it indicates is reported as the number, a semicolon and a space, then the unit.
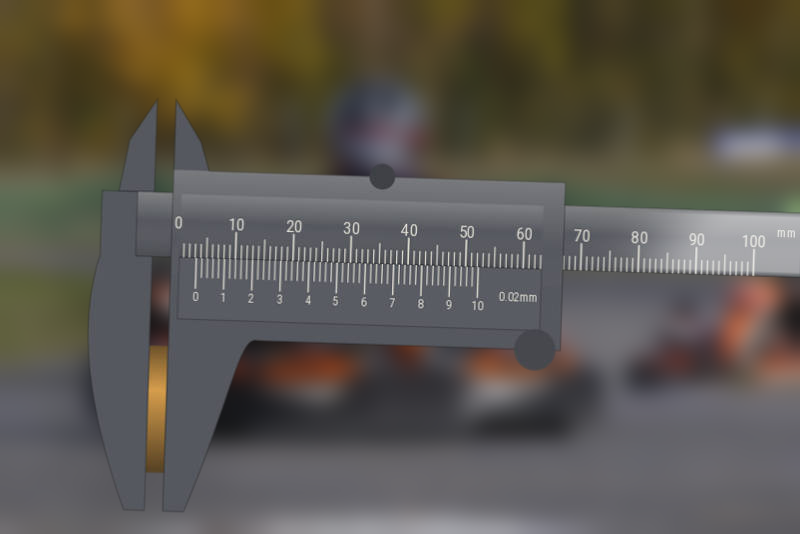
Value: 3.2; mm
